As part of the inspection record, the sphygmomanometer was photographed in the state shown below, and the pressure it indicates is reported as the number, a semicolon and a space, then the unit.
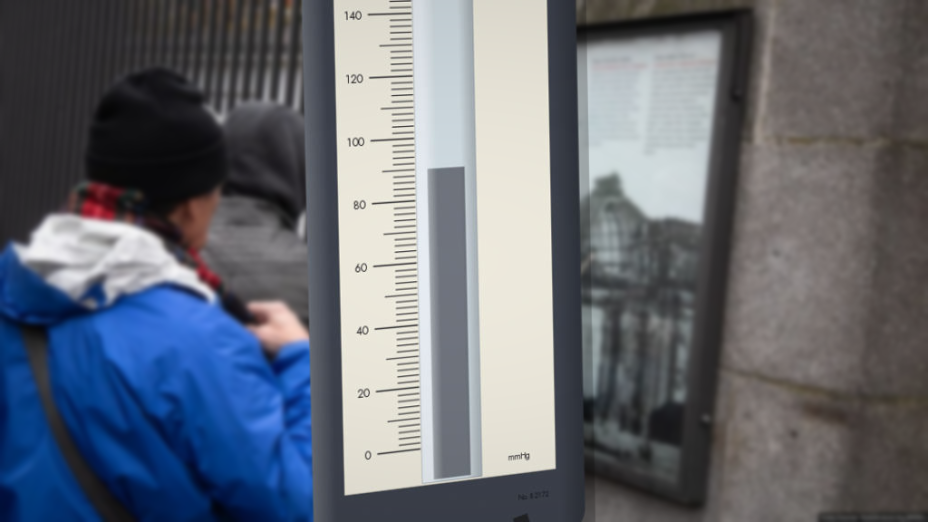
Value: 90; mmHg
